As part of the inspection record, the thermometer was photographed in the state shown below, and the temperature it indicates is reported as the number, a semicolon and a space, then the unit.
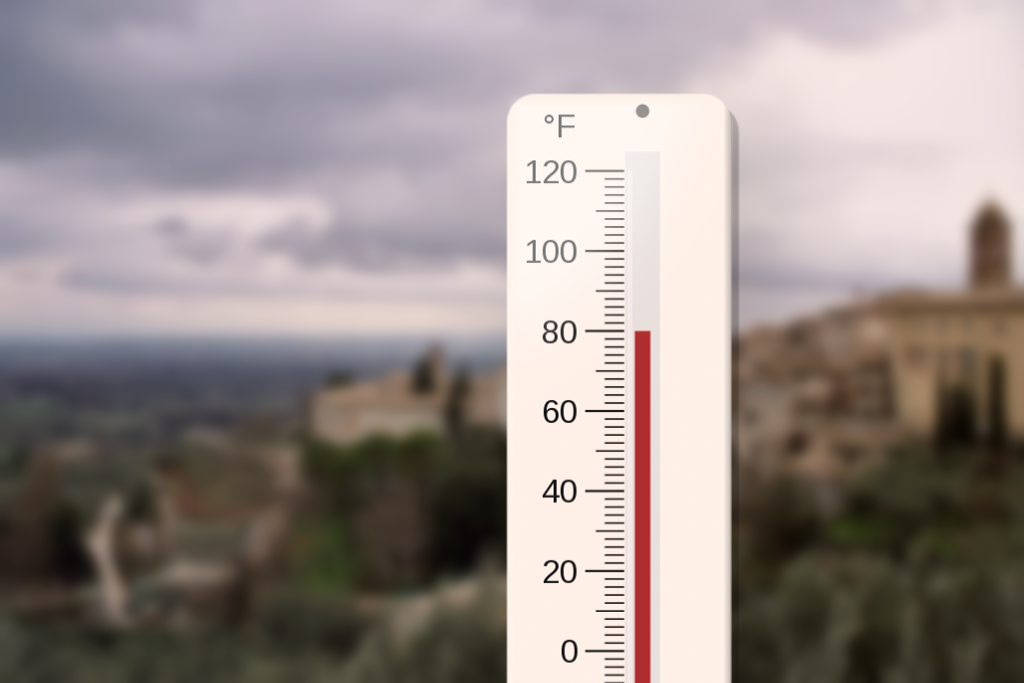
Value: 80; °F
